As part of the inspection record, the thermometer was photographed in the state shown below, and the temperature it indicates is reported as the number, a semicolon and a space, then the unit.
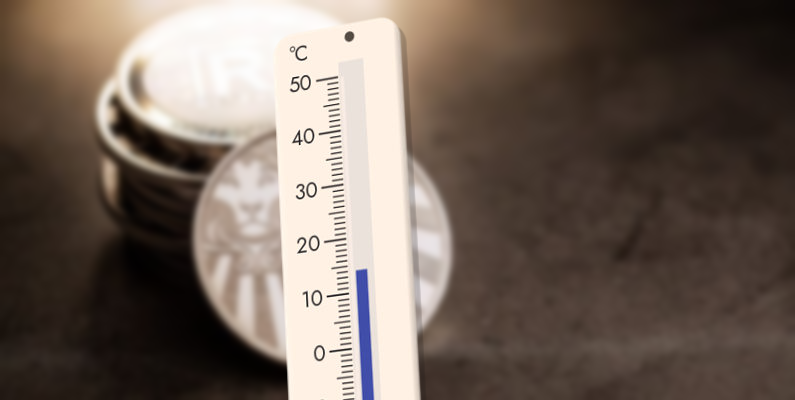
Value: 14; °C
